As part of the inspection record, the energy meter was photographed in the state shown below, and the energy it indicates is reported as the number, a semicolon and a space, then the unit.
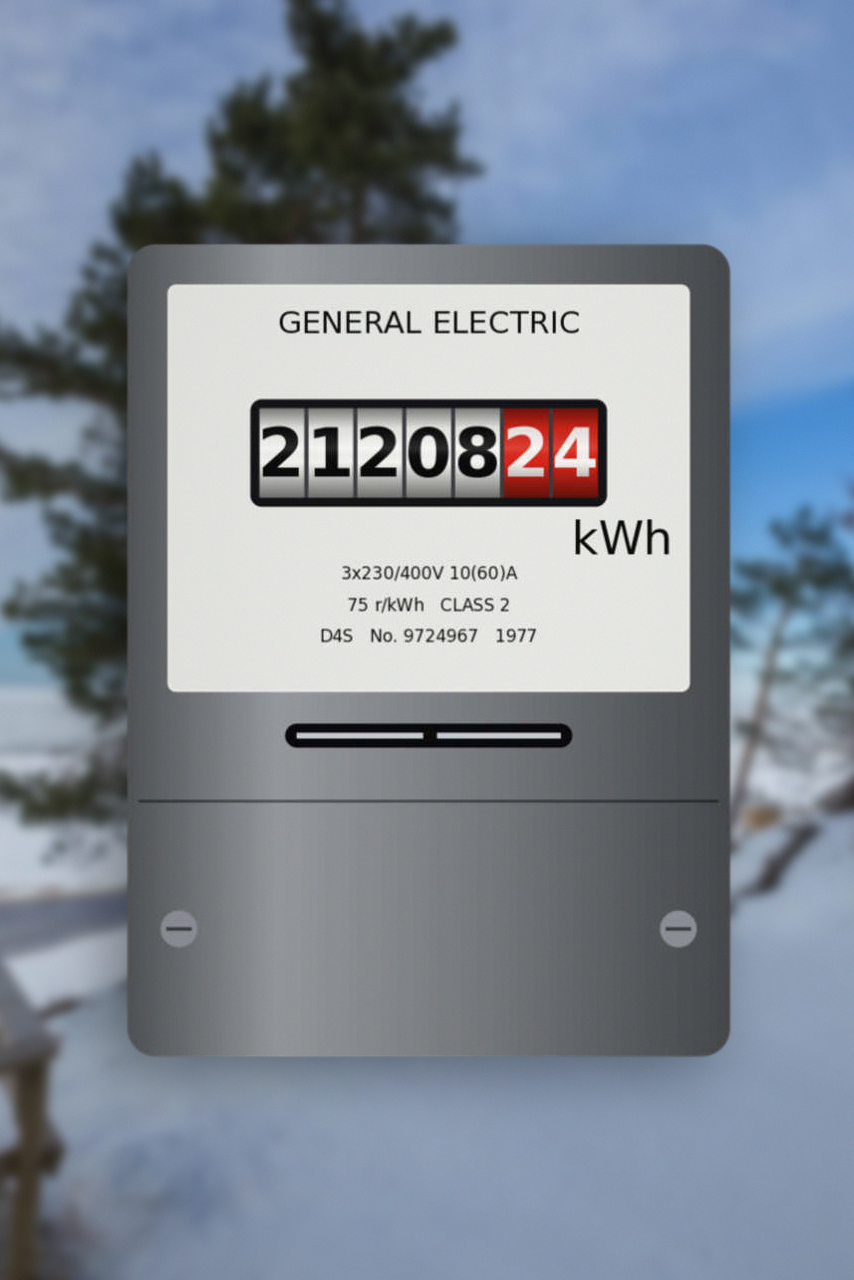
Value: 21208.24; kWh
